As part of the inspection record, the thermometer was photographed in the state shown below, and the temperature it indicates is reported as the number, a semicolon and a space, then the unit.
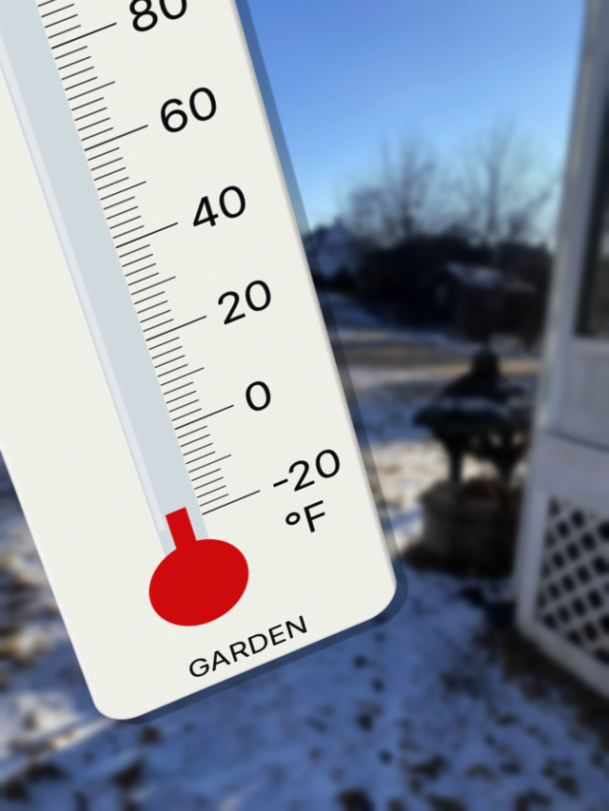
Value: -17; °F
